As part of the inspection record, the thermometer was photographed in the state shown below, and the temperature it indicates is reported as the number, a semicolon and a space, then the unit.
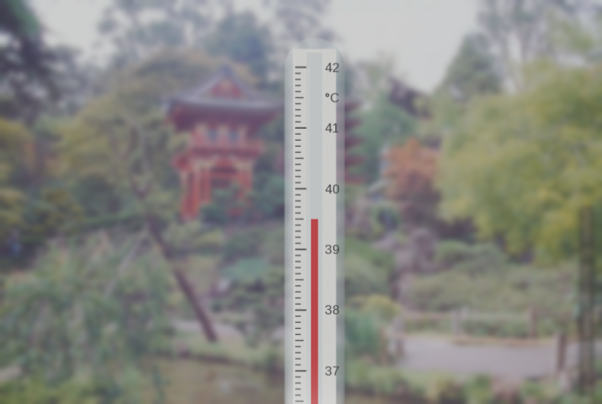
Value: 39.5; °C
